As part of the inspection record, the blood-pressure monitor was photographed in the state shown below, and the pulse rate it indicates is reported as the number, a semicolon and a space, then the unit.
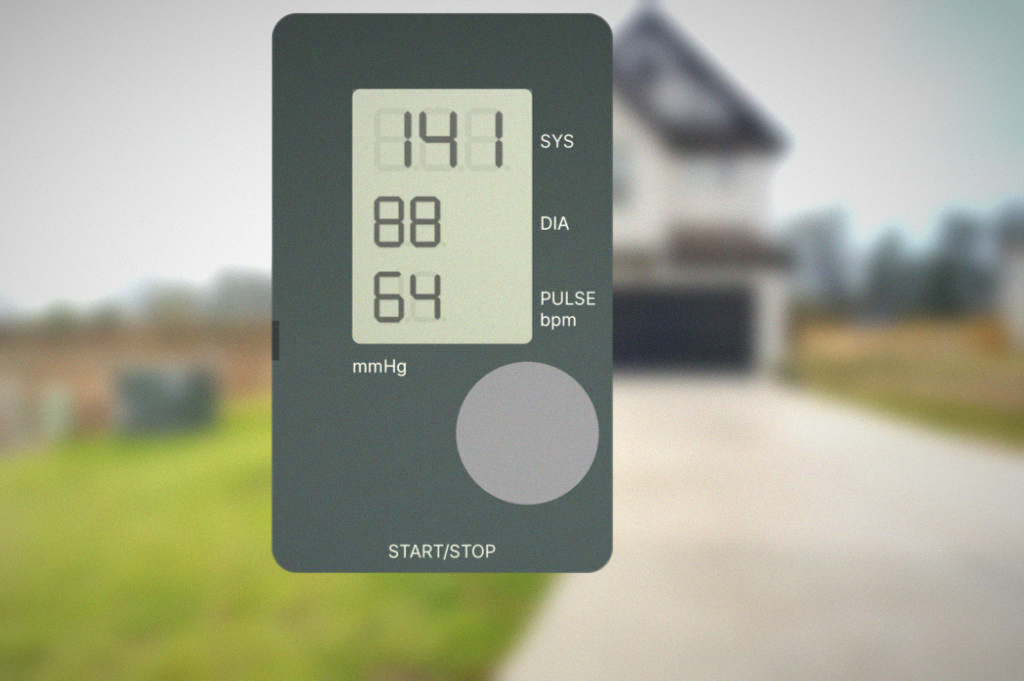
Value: 64; bpm
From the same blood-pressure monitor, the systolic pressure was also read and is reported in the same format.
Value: 141; mmHg
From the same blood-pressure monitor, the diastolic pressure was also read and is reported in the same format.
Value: 88; mmHg
